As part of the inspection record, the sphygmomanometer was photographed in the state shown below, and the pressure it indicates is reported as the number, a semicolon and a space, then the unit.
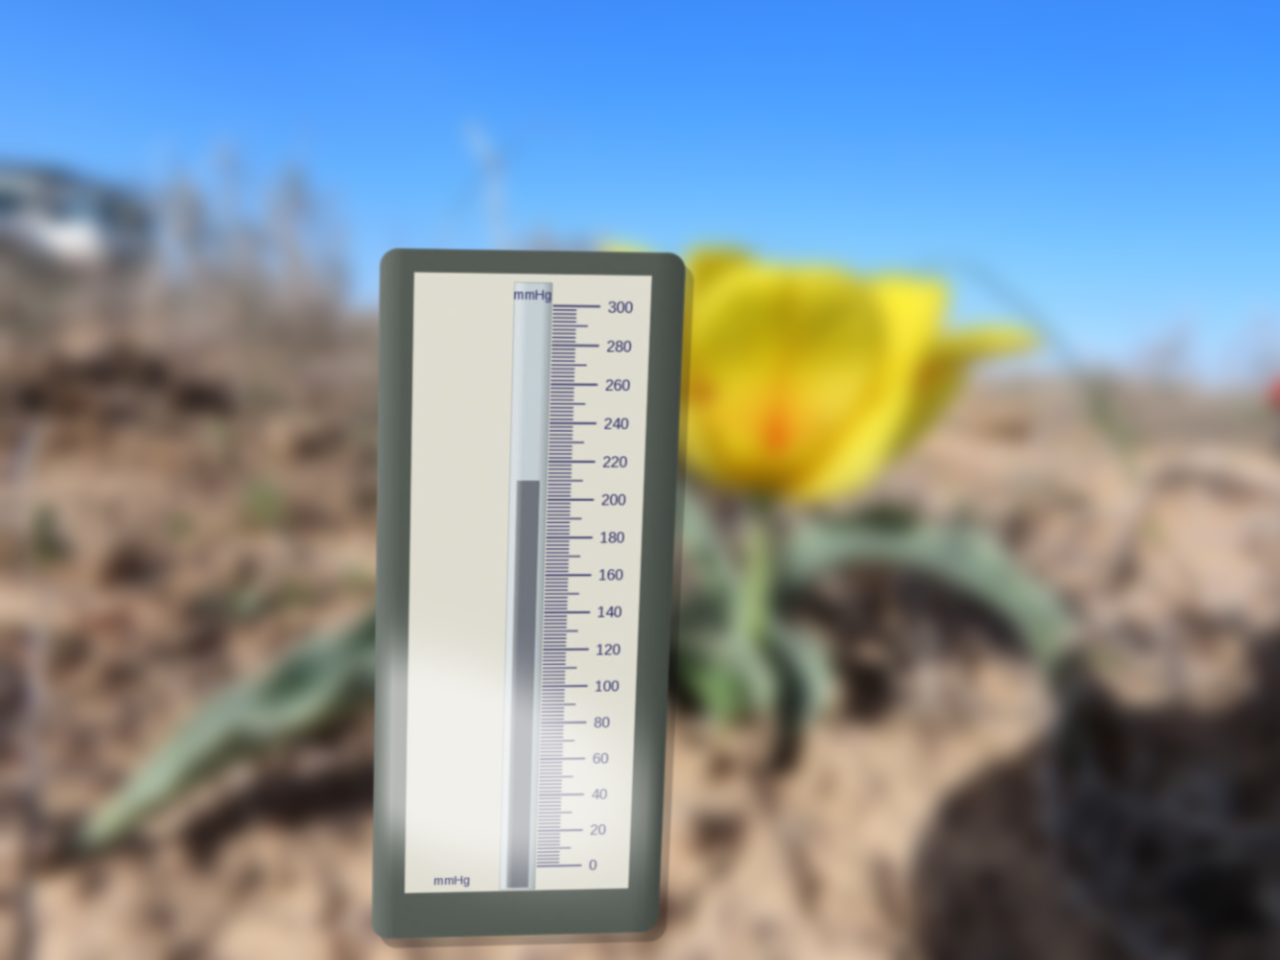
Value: 210; mmHg
